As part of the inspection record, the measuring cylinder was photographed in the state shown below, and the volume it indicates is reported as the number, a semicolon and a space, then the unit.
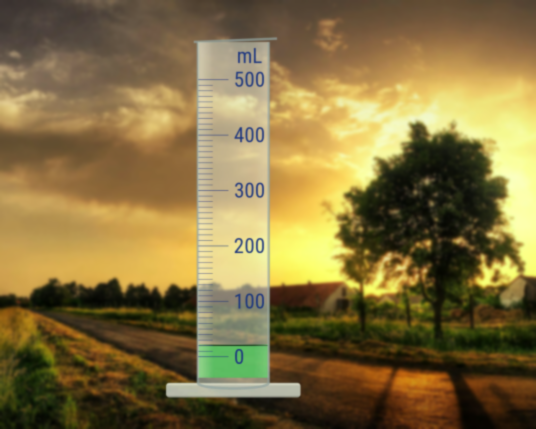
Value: 20; mL
